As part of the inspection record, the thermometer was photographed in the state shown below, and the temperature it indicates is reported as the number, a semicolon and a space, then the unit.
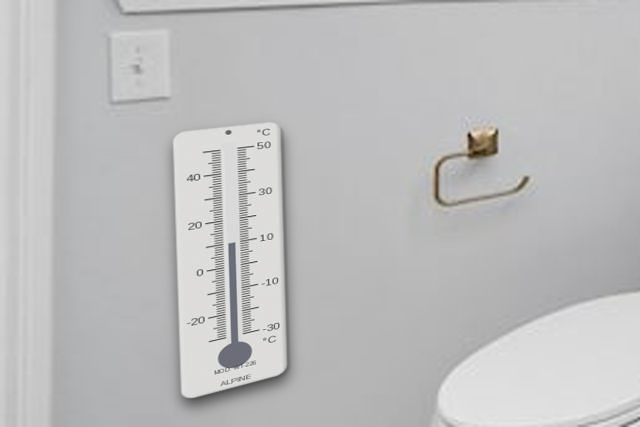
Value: 10; °C
